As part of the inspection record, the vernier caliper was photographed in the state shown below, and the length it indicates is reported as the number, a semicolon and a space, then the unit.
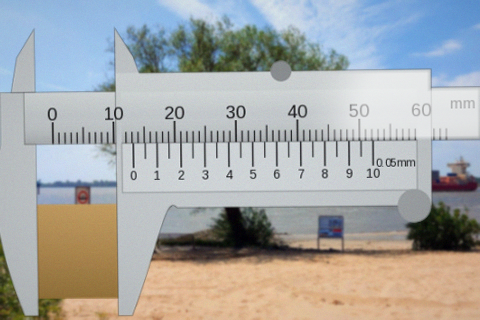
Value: 13.2; mm
